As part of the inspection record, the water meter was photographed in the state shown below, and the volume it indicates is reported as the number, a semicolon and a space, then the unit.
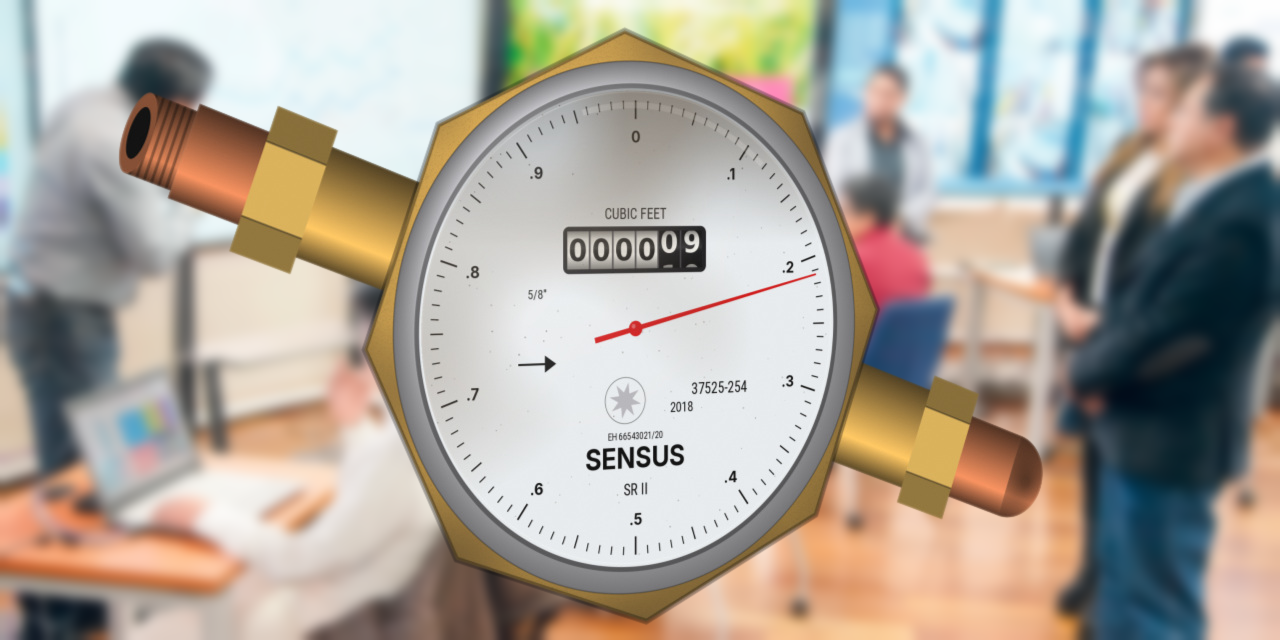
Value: 9.21; ft³
